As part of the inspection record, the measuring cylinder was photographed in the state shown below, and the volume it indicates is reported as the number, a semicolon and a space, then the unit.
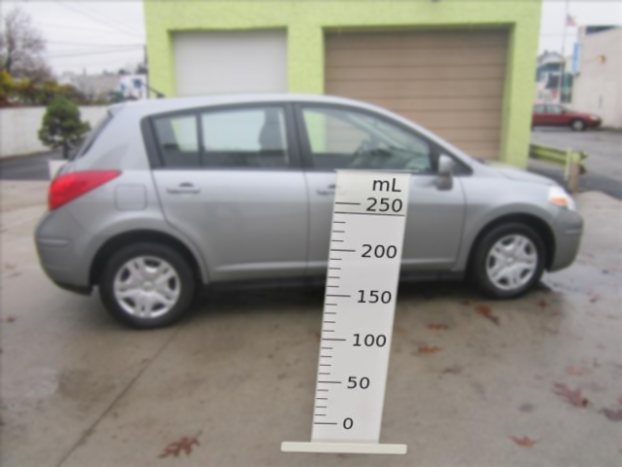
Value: 240; mL
